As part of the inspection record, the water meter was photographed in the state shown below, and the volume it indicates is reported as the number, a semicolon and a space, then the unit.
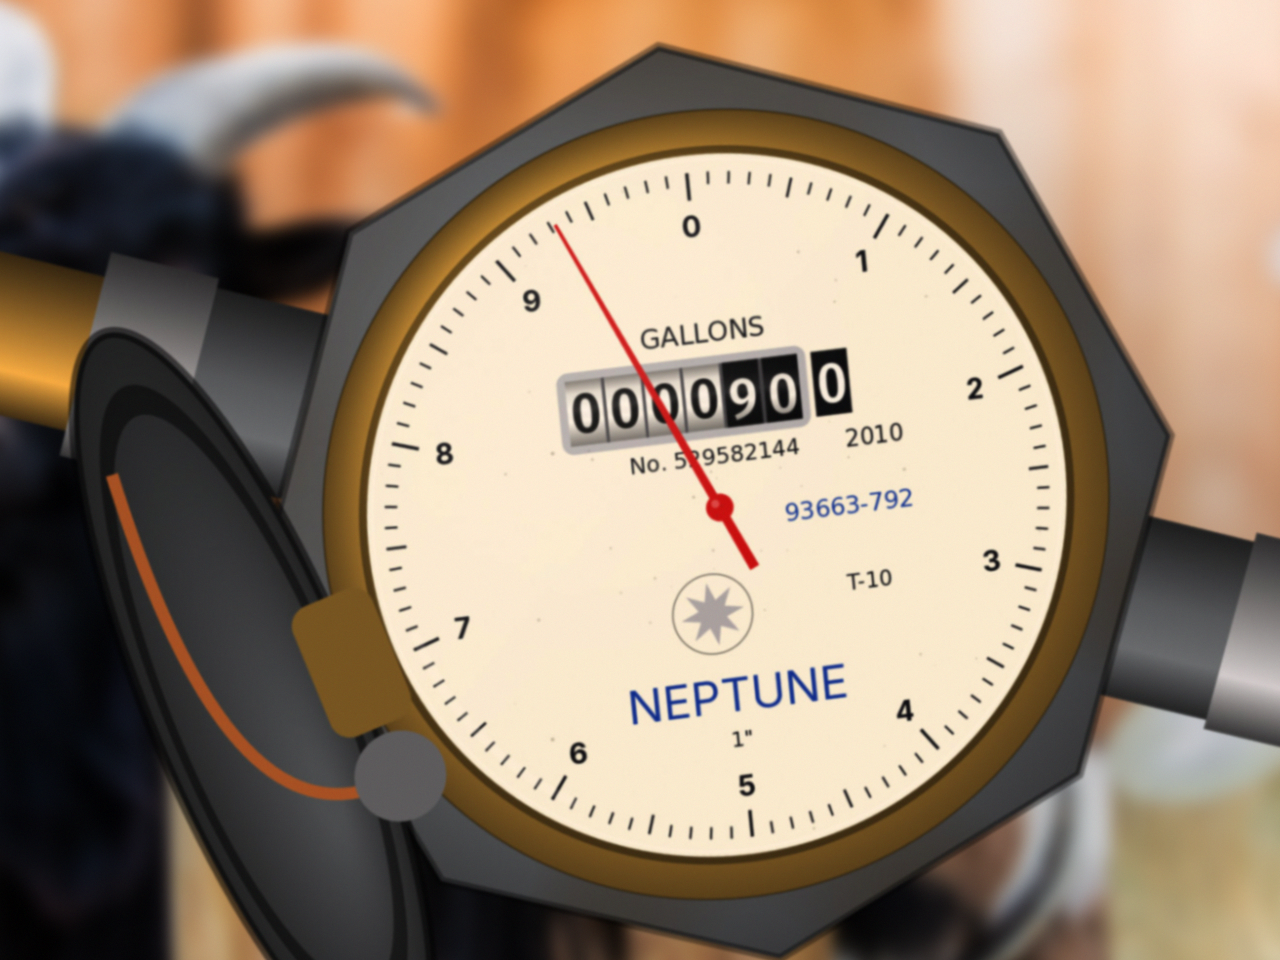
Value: 899.3; gal
